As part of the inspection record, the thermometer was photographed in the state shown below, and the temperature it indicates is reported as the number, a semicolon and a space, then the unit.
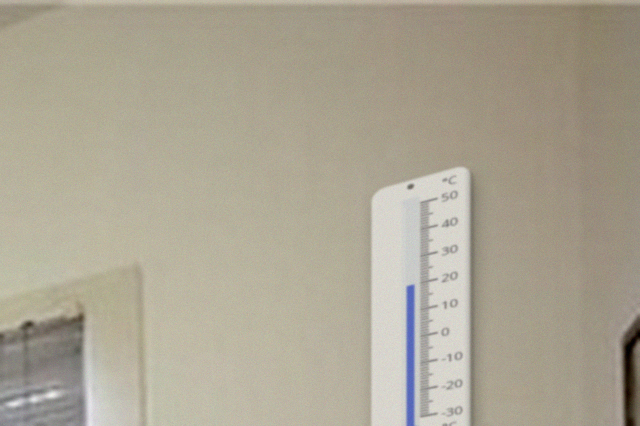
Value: 20; °C
